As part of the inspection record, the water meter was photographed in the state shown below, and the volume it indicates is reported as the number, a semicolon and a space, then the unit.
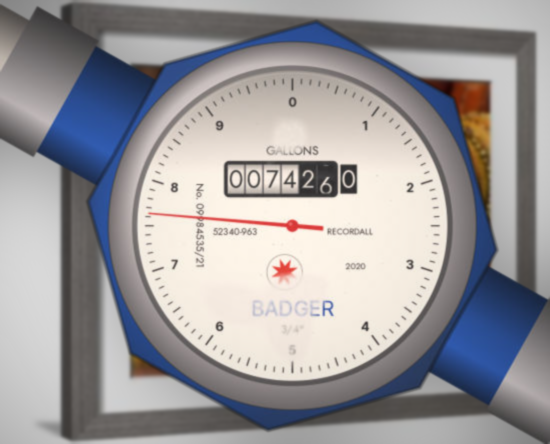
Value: 74257.6; gal
